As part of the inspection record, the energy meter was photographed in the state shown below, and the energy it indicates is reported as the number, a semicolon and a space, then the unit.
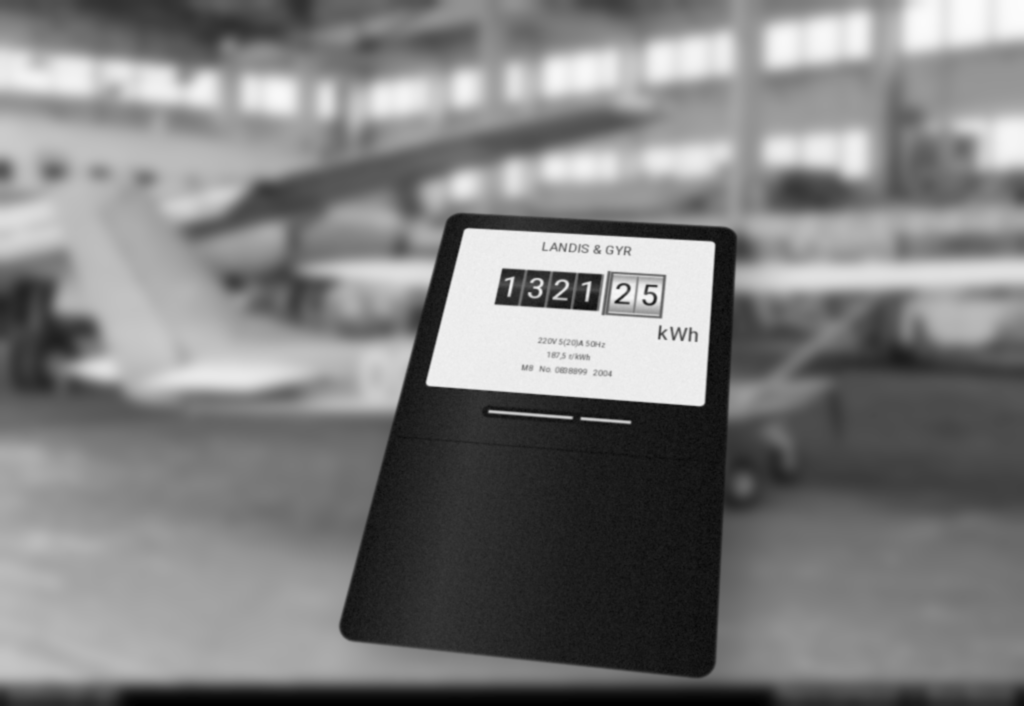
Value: 1321.25; kWh
